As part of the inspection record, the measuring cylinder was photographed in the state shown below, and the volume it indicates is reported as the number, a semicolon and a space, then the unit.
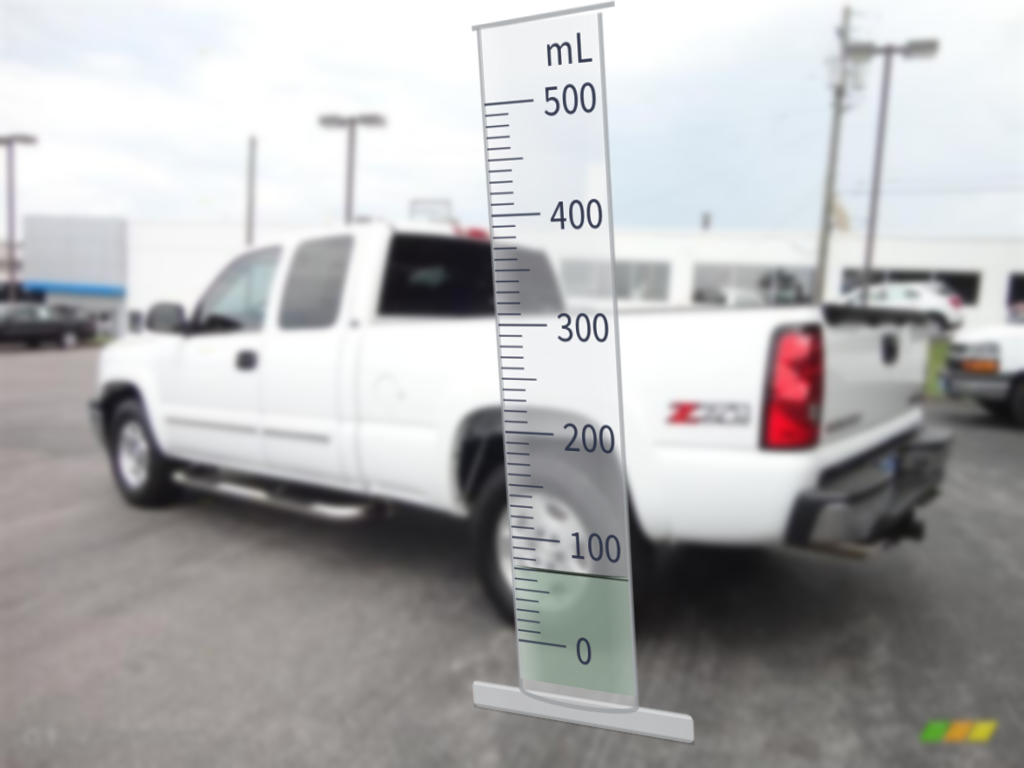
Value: 70; mL
